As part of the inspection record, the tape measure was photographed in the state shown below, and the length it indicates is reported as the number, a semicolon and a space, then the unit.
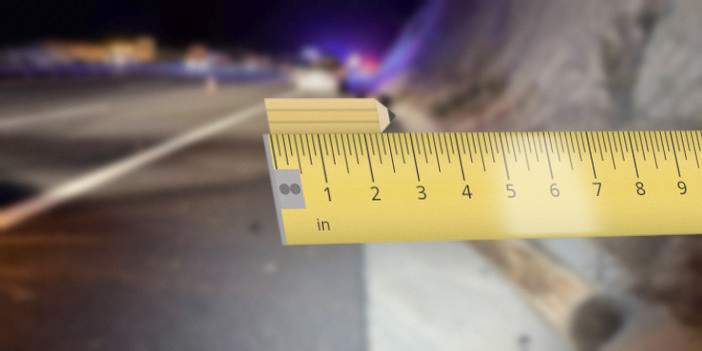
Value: 2.75; in
